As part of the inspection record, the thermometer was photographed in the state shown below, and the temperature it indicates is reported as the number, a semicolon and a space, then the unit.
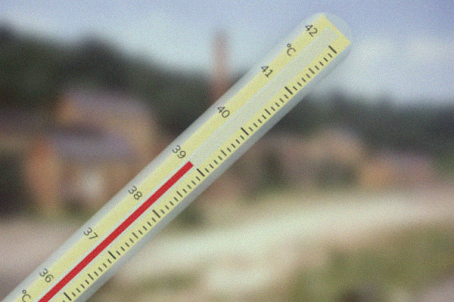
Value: 39; °C
